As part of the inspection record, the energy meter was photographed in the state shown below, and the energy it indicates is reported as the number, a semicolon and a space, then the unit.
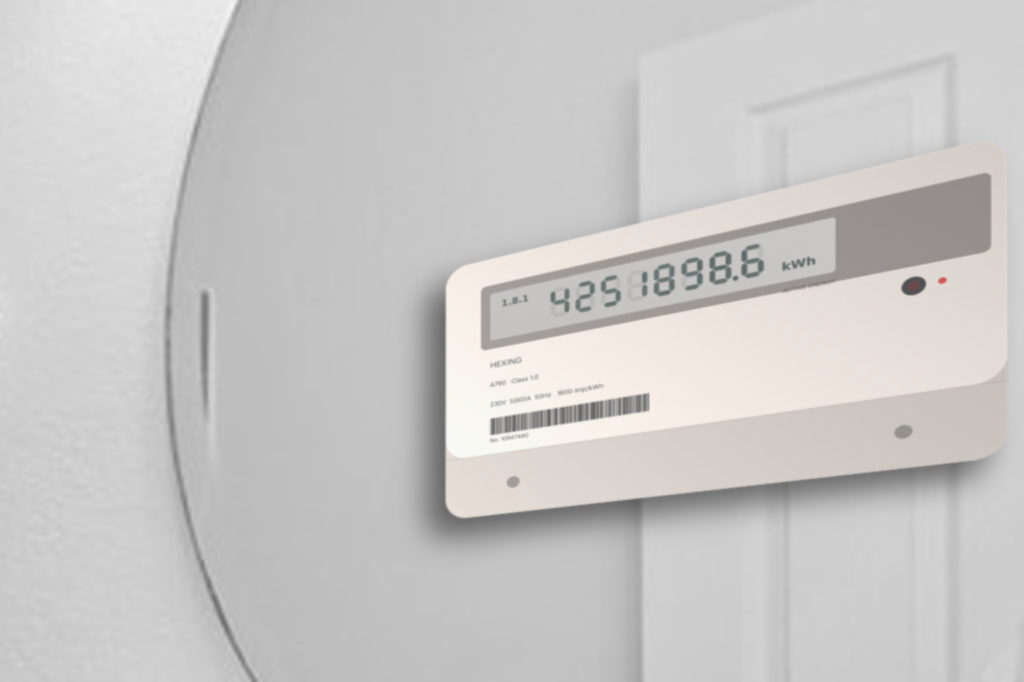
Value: 4251898.6; kWh
